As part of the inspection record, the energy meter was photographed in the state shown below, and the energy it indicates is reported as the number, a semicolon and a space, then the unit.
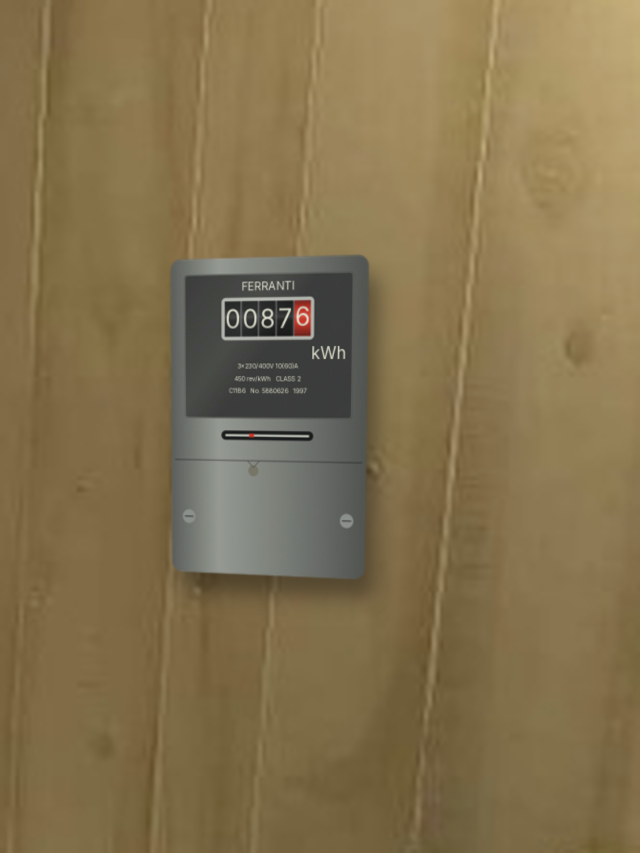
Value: 87.6; kWh
